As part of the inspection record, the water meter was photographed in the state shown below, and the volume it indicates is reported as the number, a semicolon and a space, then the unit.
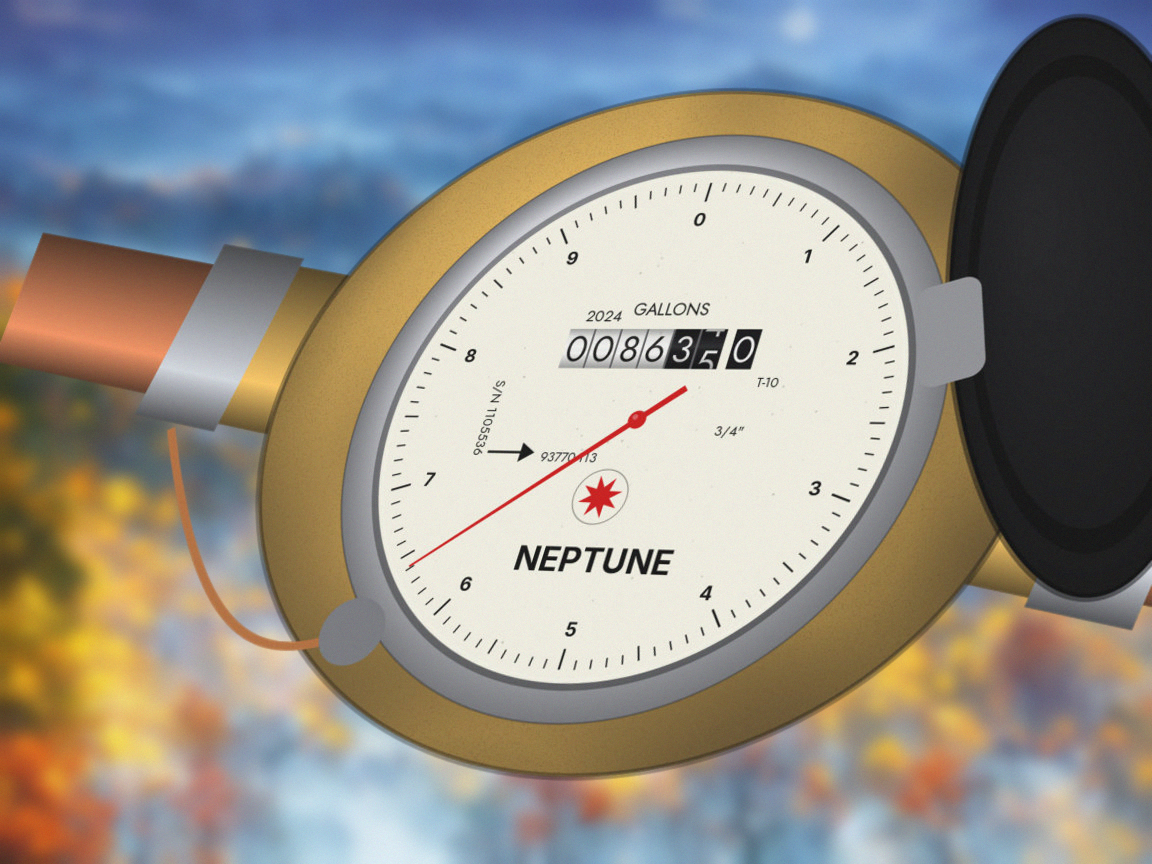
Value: 86346.4; gal
